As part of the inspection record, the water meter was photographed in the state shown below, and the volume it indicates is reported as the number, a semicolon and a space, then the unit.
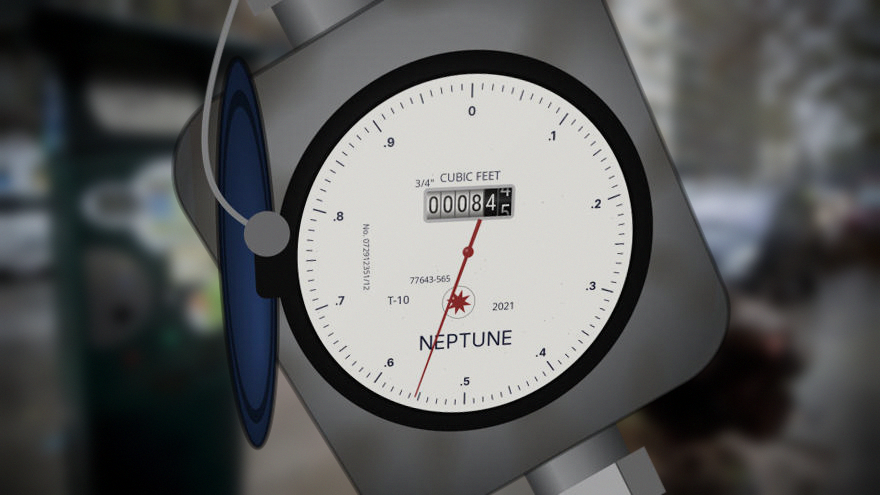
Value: 844.55; ft³
